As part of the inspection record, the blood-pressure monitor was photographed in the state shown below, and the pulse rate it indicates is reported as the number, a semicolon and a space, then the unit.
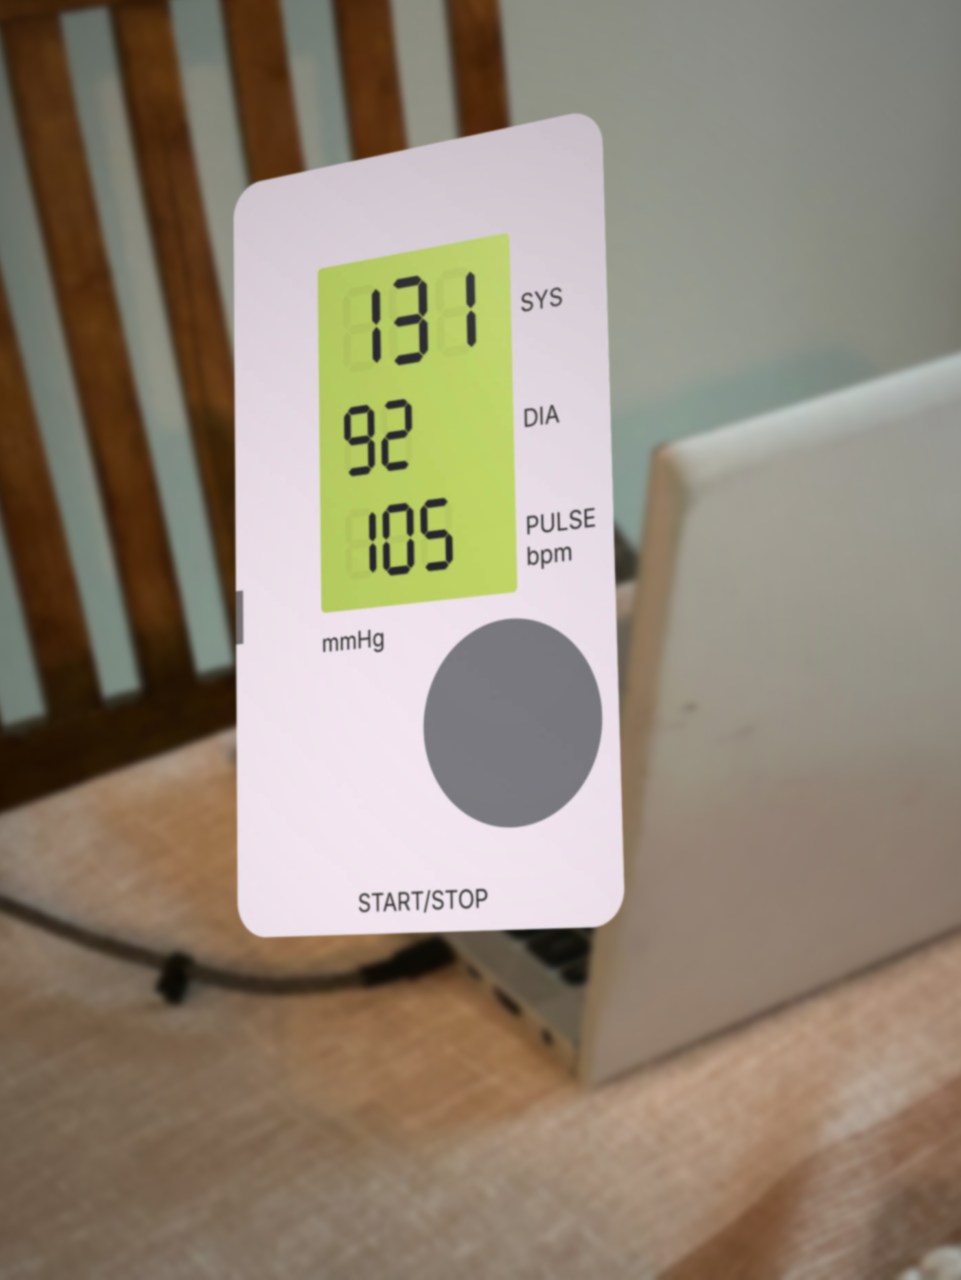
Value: 105; bpm
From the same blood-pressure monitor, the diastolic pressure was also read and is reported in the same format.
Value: 92; mmHg
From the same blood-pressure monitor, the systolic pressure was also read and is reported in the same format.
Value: 131; mmHg
